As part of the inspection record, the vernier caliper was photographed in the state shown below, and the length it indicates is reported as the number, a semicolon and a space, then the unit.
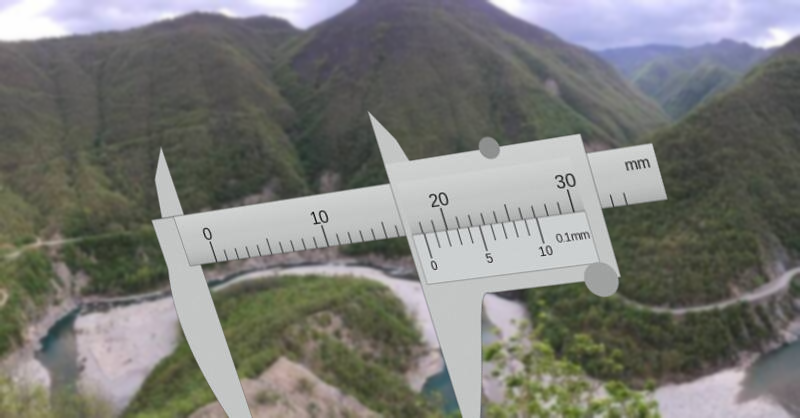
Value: 18.1; mm
